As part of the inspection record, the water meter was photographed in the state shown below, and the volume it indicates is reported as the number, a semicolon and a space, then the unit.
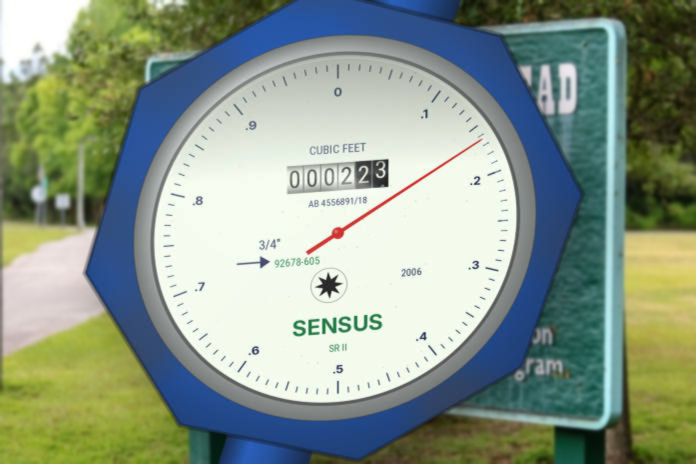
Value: 223.16; ft³
